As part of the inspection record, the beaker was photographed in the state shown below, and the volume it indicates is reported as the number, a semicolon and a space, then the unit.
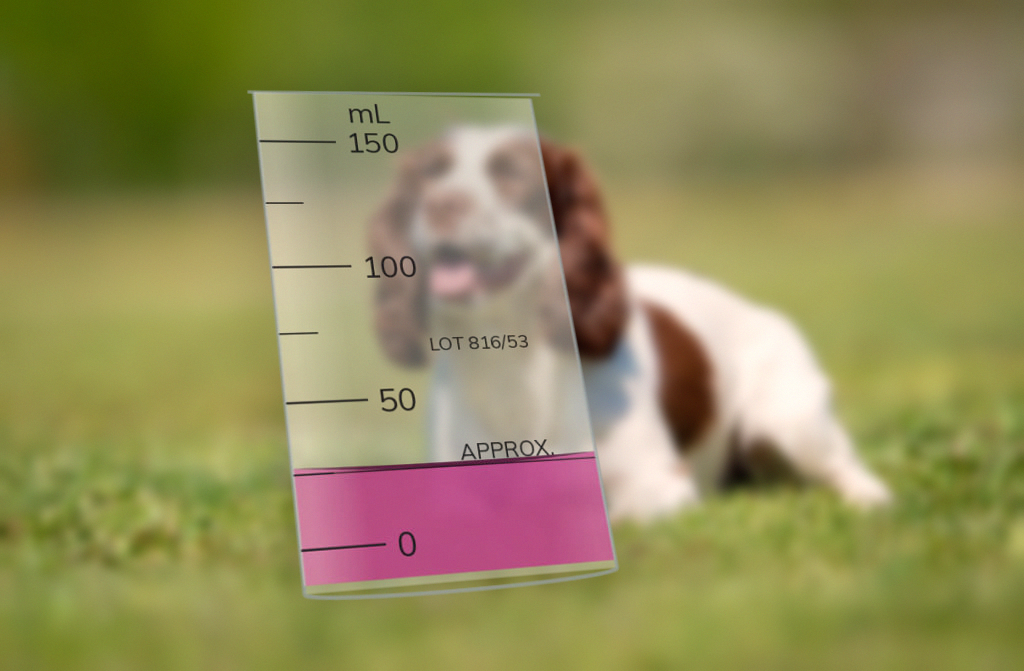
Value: 25; mL
